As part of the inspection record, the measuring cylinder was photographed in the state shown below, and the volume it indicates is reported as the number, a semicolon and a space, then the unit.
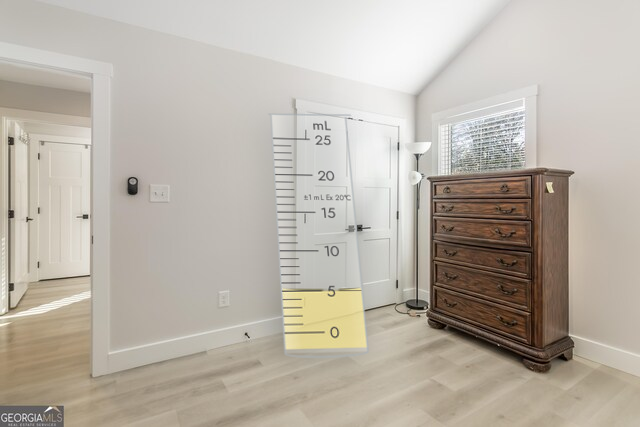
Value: 5; mL
